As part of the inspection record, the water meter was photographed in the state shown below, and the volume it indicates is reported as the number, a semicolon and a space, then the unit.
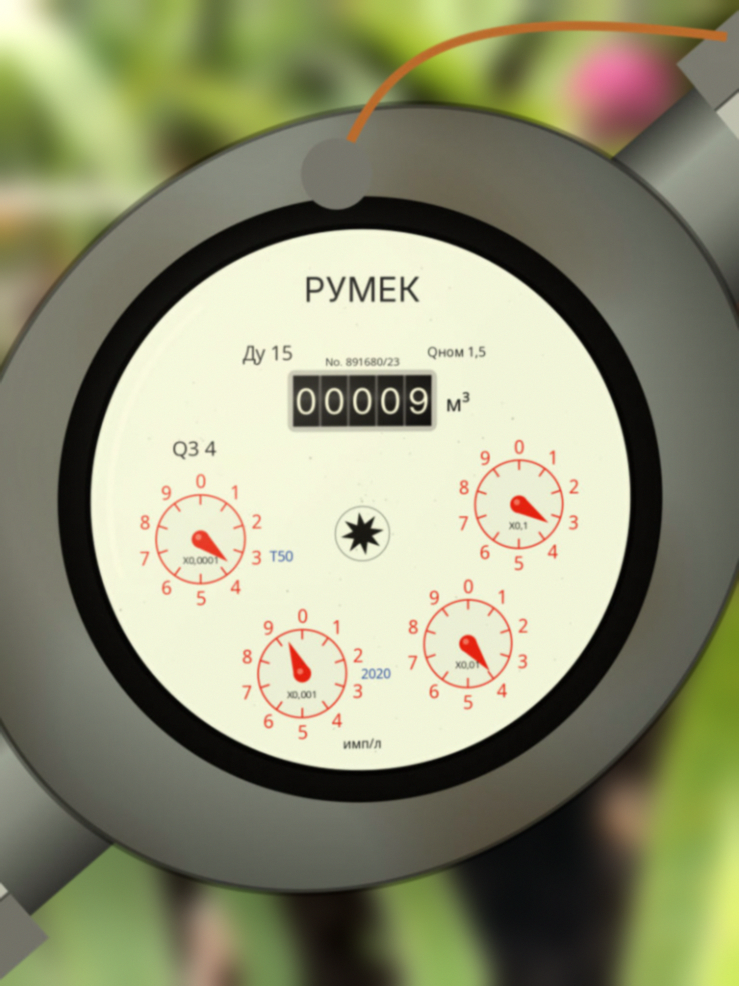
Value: 9.3393; m³
